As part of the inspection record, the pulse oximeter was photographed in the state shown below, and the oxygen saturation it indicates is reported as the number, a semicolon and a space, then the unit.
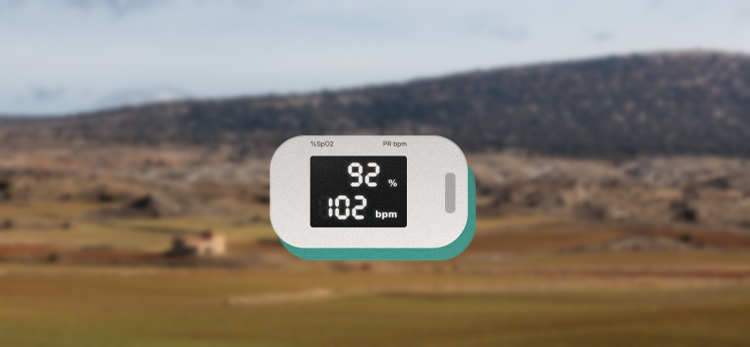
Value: 92; %
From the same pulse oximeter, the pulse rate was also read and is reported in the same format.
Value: 102; bpm
